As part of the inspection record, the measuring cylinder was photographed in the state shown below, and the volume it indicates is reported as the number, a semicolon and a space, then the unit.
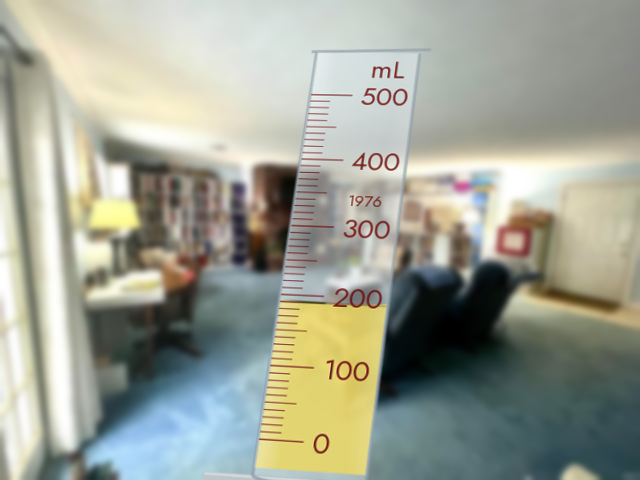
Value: 190; mL
